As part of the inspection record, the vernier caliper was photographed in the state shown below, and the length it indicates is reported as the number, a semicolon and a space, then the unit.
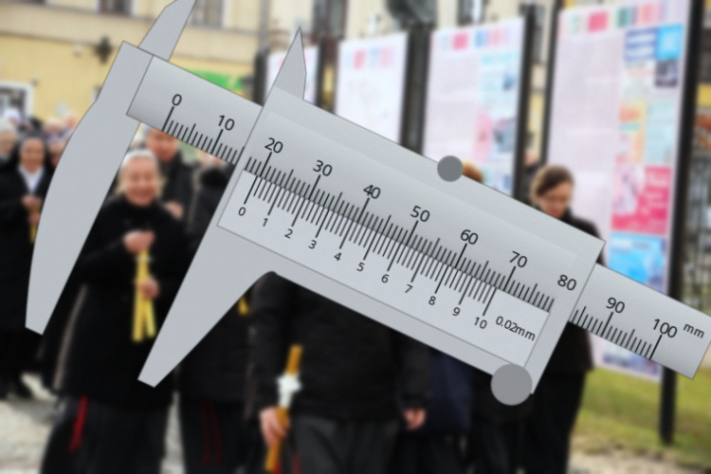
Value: 19.5; mm
